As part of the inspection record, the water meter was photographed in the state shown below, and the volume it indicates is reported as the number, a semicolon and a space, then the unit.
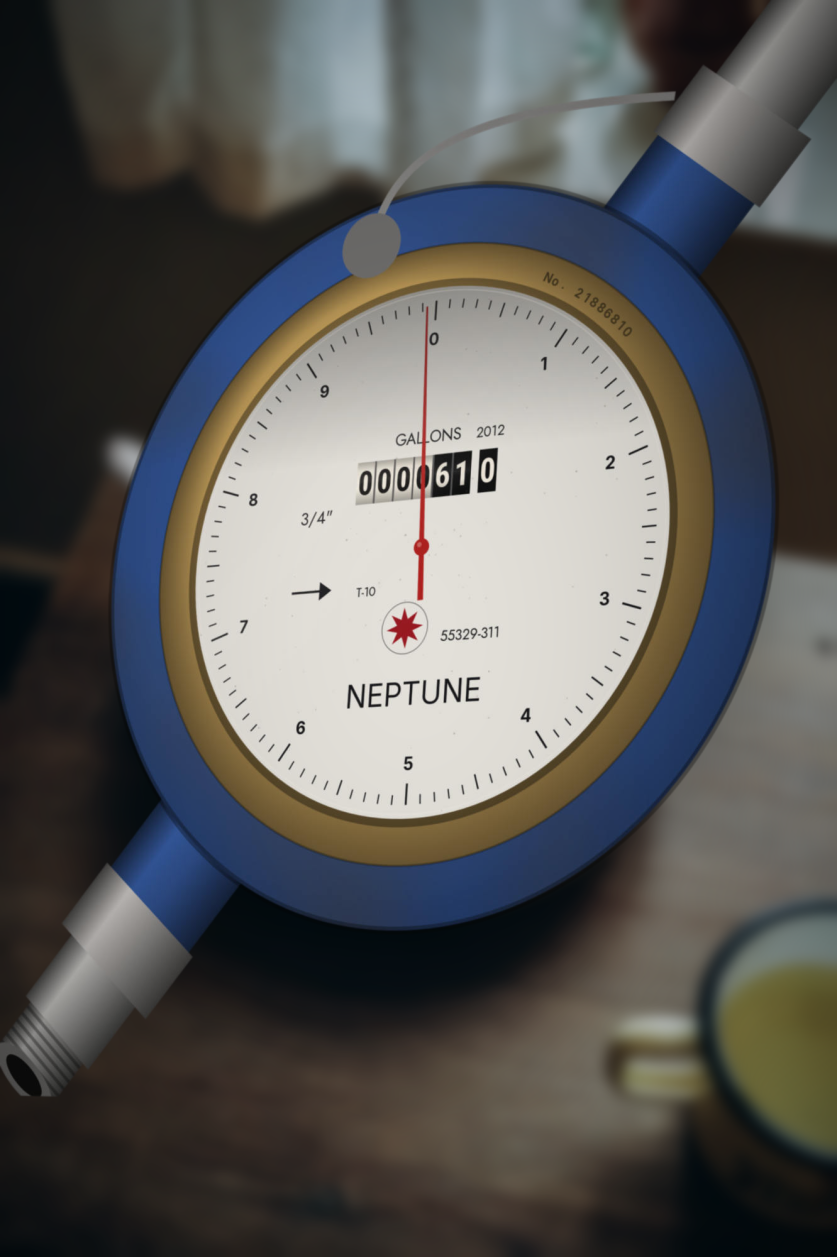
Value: 609.9; gal
